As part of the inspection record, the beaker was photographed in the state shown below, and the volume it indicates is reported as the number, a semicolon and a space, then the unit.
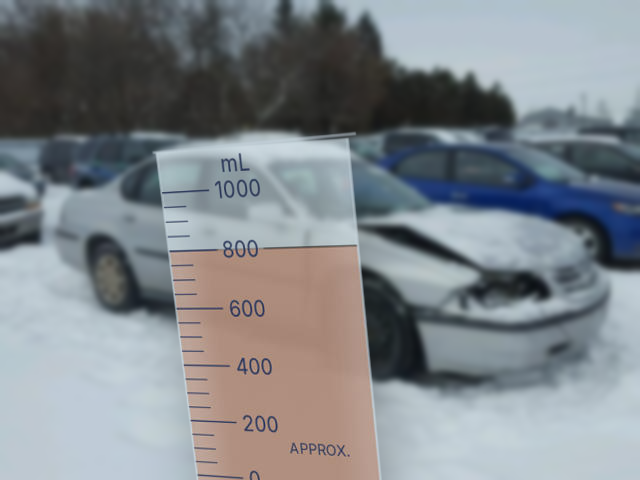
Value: 800; mL
